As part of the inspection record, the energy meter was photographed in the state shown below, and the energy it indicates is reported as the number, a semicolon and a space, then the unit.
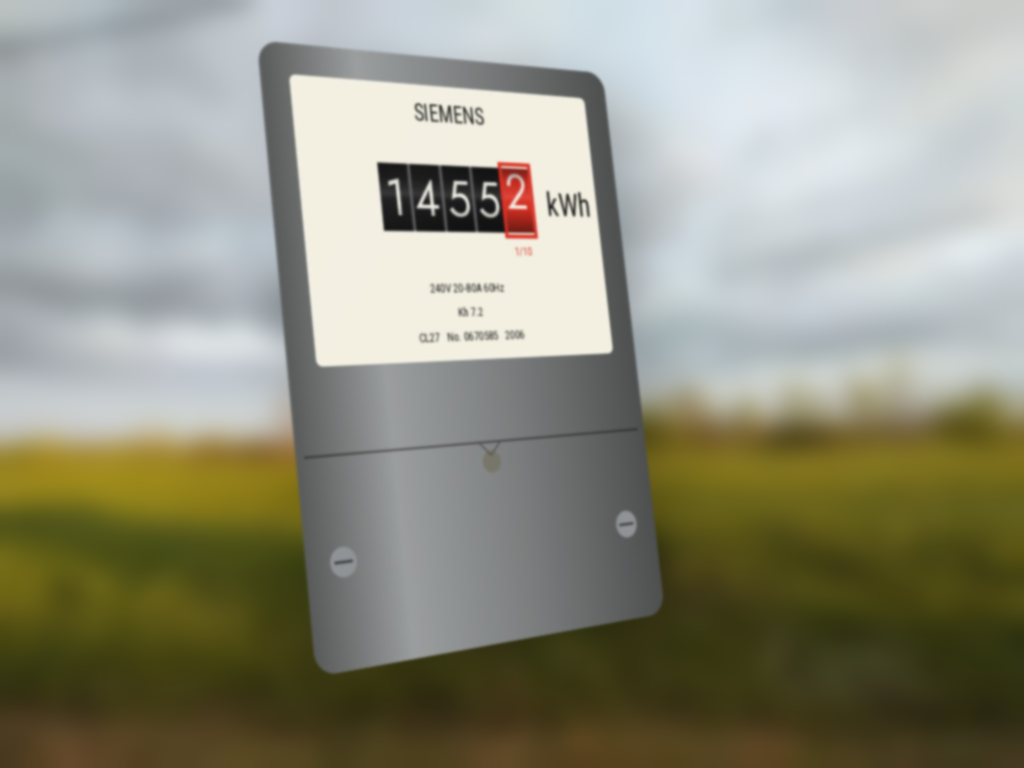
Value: 1455.2; kWh
